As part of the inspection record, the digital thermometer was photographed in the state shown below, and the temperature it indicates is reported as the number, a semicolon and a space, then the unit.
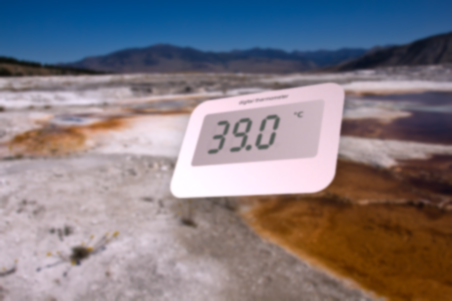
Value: 39.0; °C
